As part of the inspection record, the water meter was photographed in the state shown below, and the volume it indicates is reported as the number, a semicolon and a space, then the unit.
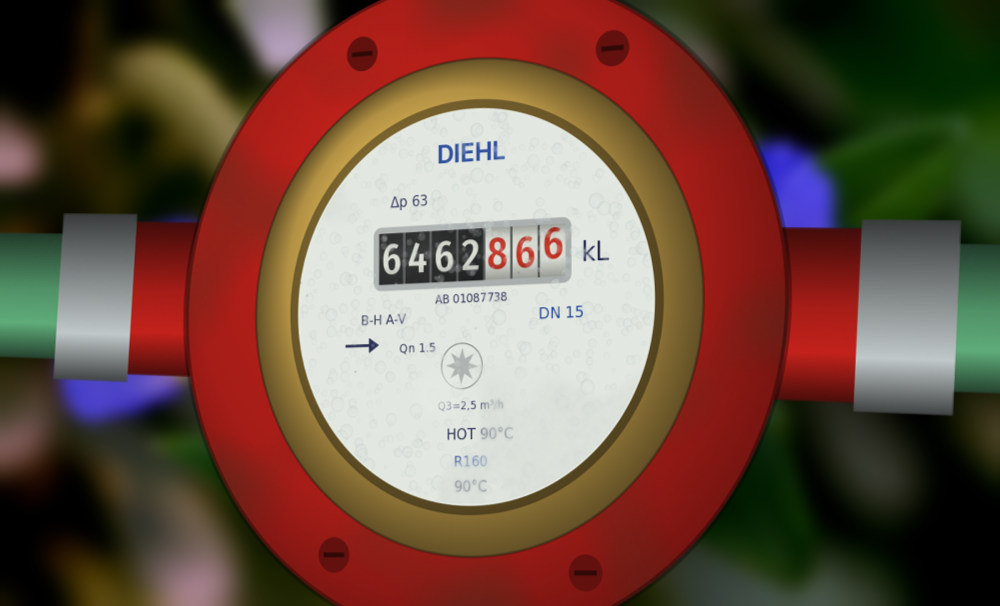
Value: 6462.866; kL
